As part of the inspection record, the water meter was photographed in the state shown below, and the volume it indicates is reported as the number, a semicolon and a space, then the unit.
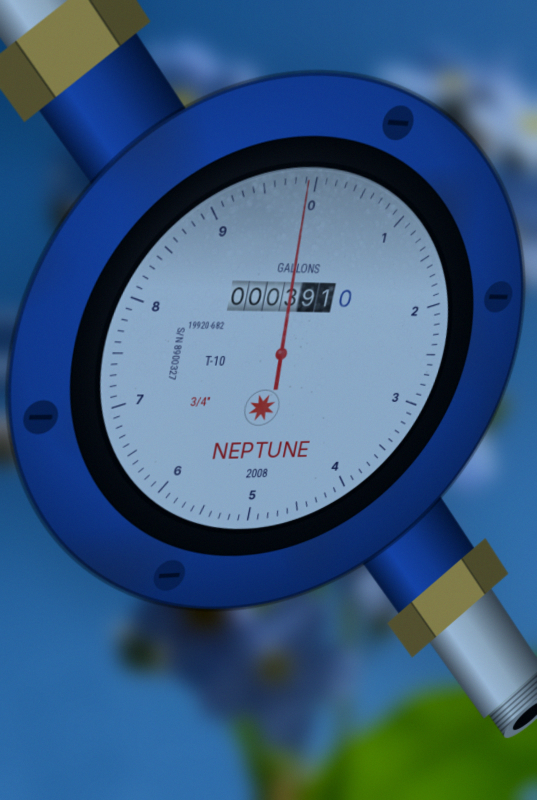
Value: 3909.9; gal
